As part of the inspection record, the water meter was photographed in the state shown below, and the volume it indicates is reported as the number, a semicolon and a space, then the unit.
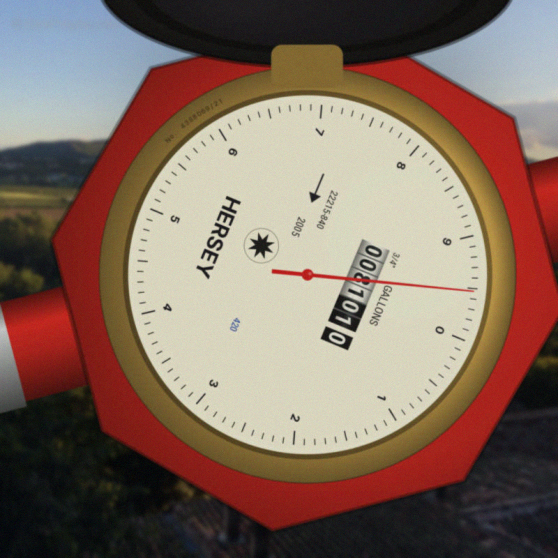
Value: 81009.5; gal
